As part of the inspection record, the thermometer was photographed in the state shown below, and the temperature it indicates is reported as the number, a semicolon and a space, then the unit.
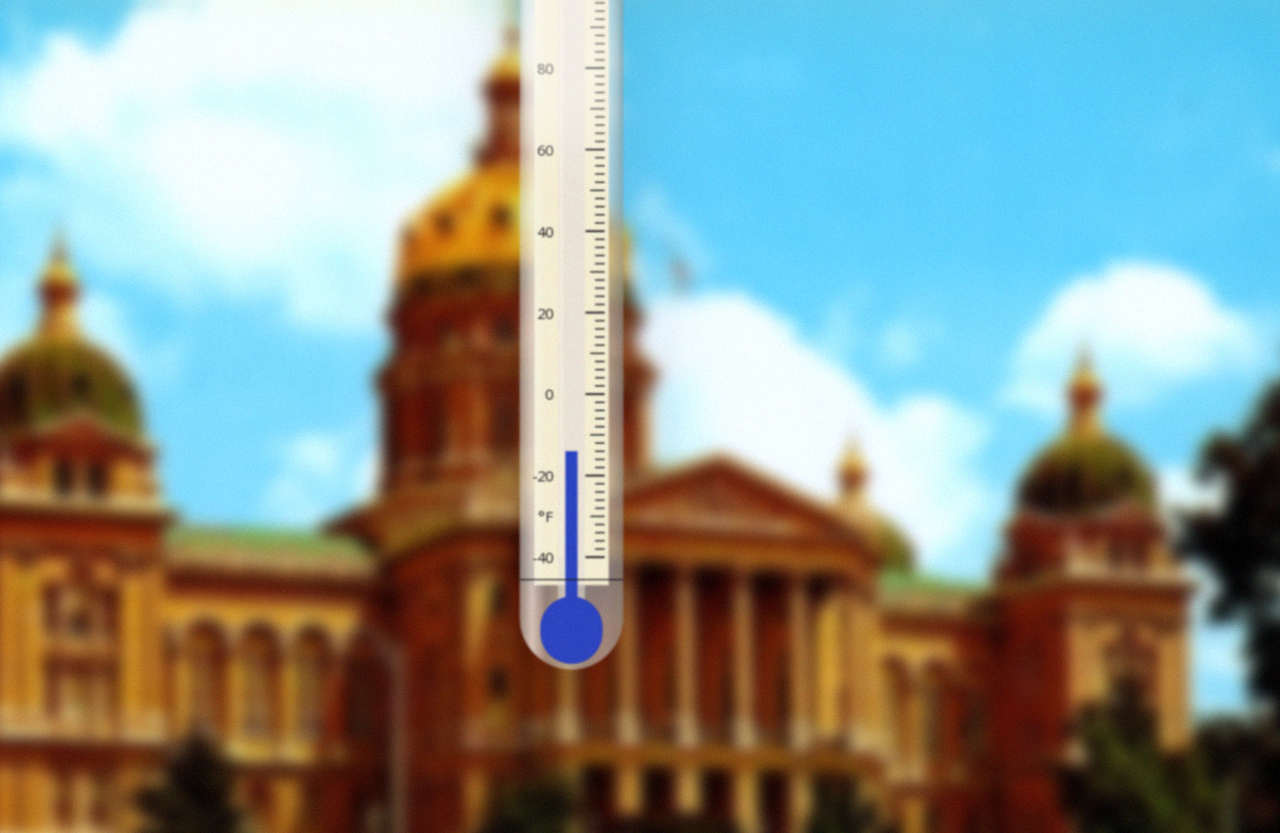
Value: -14; °F
